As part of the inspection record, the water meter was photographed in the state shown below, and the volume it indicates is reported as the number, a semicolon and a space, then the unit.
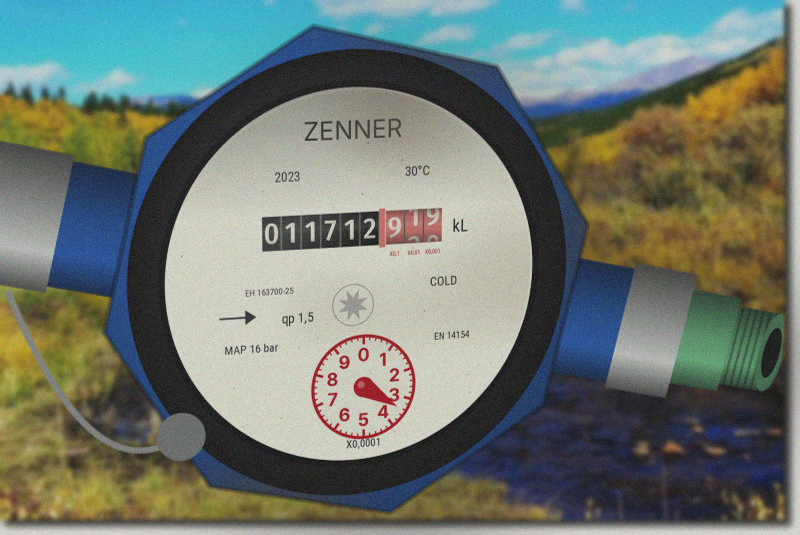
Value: 11712.9193; kL
